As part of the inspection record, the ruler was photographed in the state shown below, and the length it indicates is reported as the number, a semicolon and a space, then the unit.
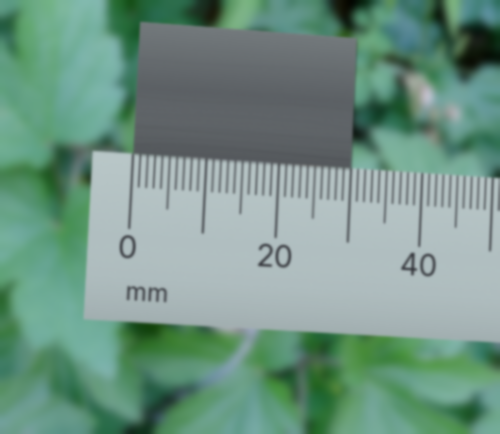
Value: 30; mm
